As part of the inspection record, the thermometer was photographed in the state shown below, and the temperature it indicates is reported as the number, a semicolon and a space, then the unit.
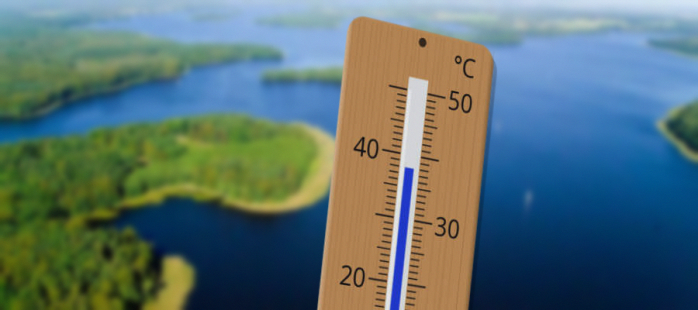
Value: 38; °C
